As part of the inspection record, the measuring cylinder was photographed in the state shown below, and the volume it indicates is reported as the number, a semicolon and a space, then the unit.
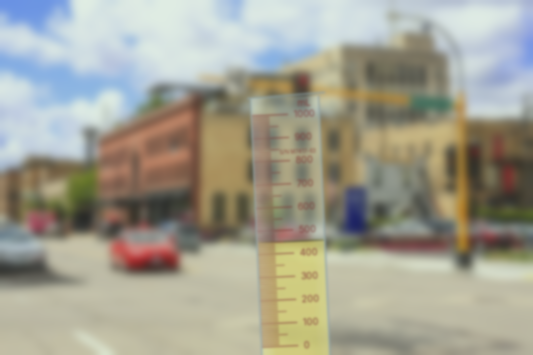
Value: 450; mL
